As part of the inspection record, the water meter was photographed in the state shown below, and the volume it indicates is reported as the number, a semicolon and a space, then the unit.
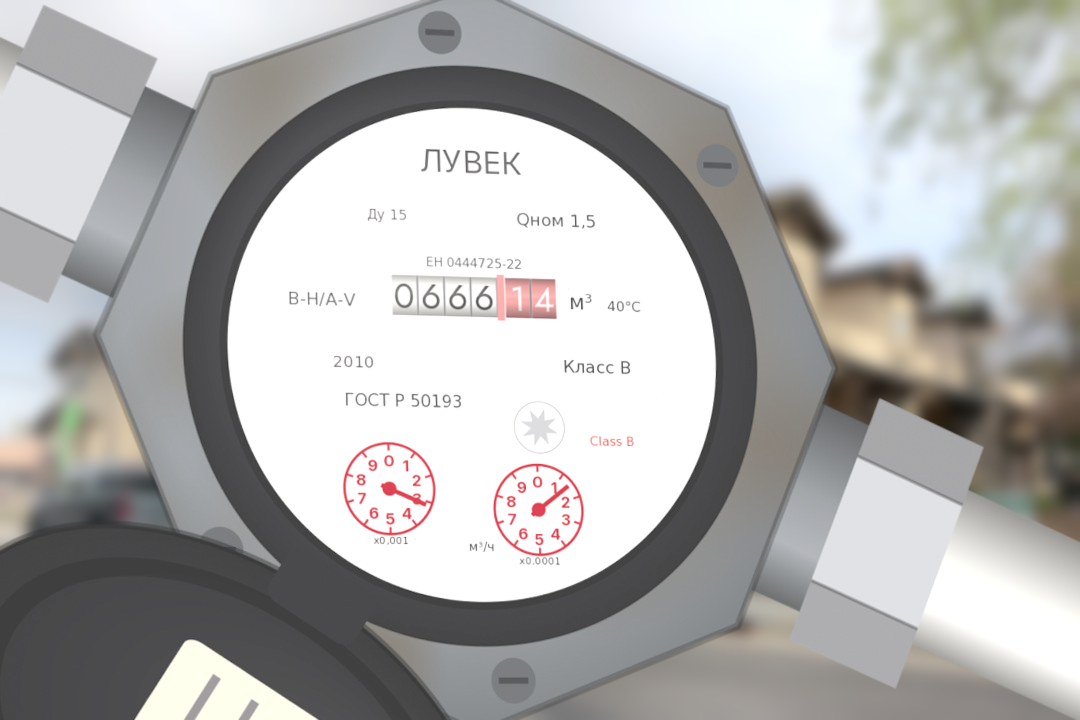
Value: 666.1431; m³
